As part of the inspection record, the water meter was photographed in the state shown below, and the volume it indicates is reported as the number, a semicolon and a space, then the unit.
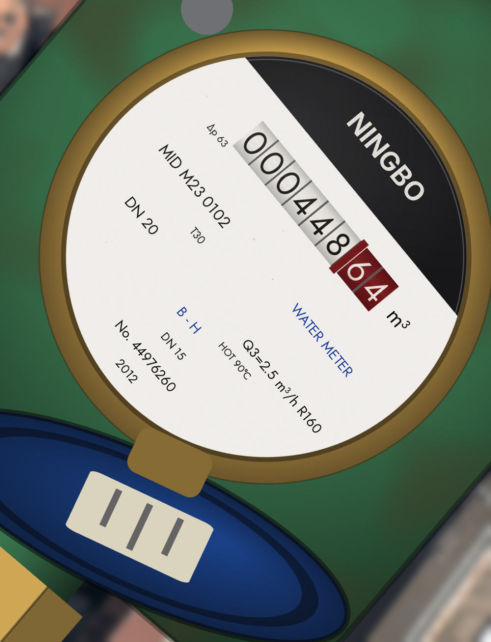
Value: 448.64; m³
